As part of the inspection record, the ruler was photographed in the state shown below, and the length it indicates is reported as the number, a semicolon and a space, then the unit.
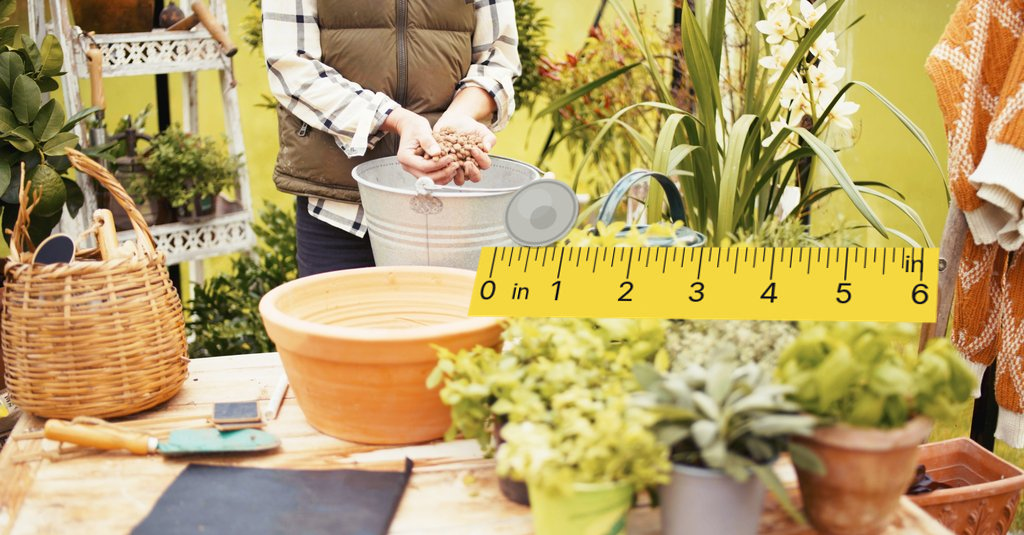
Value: 1.125; in
